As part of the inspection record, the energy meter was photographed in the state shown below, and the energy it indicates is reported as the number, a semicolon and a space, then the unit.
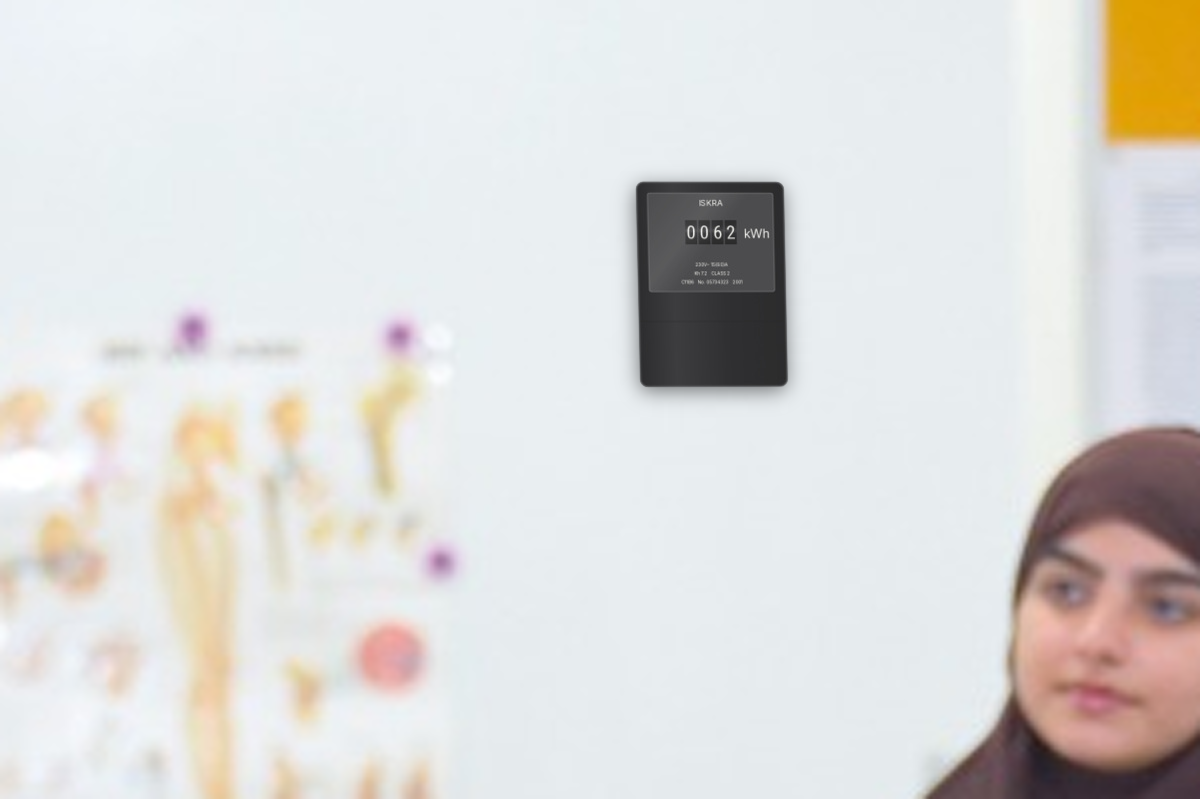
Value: 62; kWh
